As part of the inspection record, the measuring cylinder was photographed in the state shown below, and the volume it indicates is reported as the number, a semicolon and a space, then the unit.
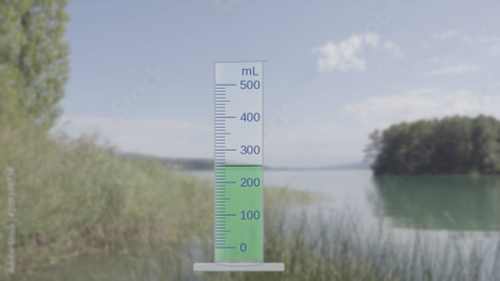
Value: 250; mL
